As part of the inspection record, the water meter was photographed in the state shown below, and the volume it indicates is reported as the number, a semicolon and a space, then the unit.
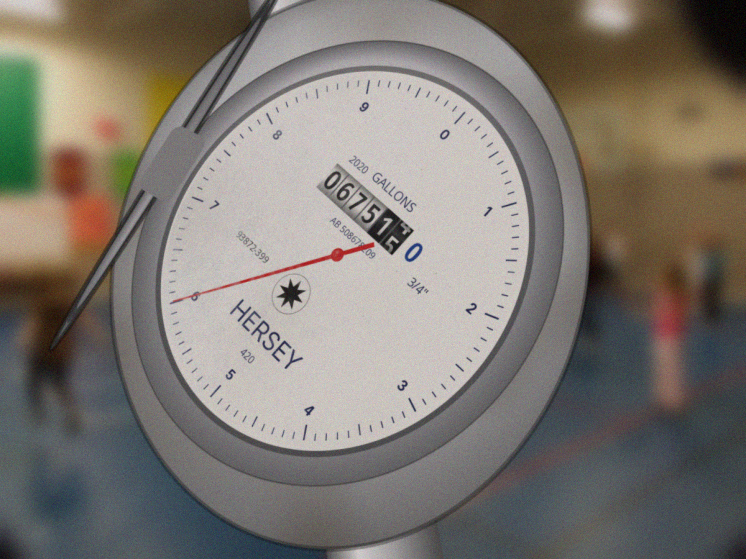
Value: 675146.0; gal
